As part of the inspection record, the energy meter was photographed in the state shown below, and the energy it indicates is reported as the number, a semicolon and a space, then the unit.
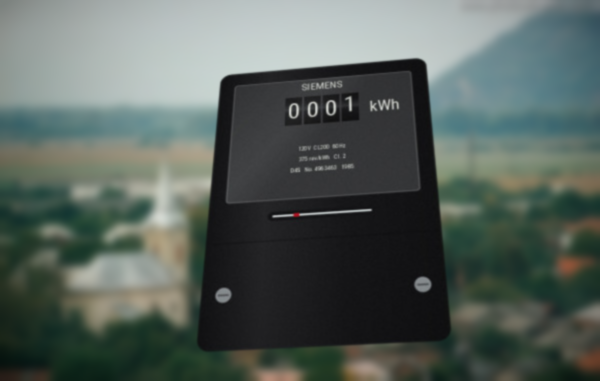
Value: 1; kWh
